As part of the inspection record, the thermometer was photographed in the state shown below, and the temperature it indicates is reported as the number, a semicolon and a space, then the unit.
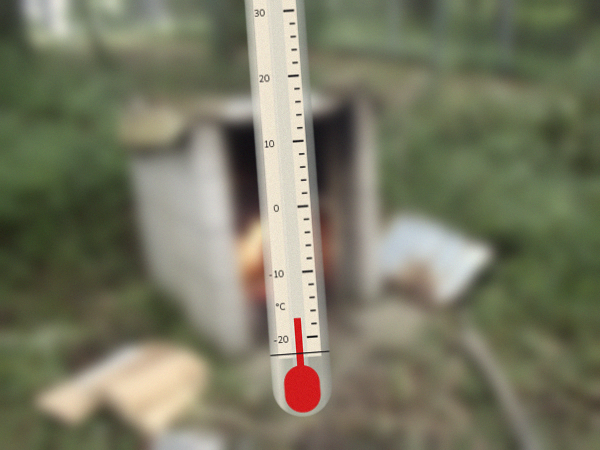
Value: -17; °C
